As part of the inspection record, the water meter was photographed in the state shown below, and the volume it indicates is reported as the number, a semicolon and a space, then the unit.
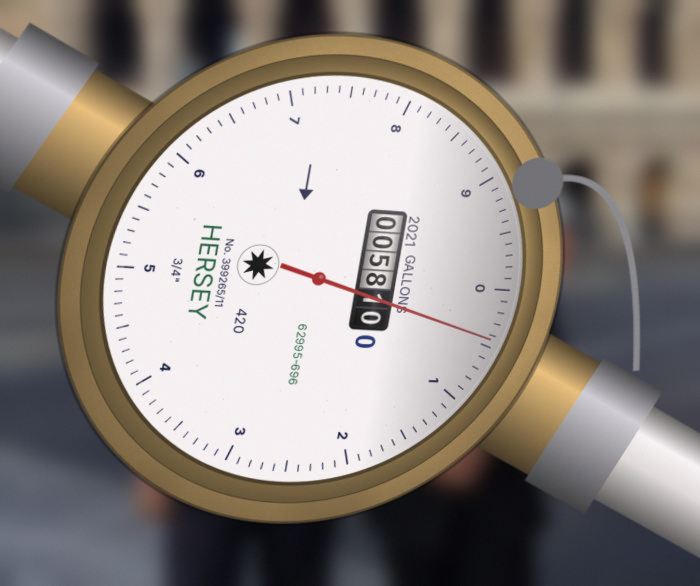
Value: 58100.4; gal
